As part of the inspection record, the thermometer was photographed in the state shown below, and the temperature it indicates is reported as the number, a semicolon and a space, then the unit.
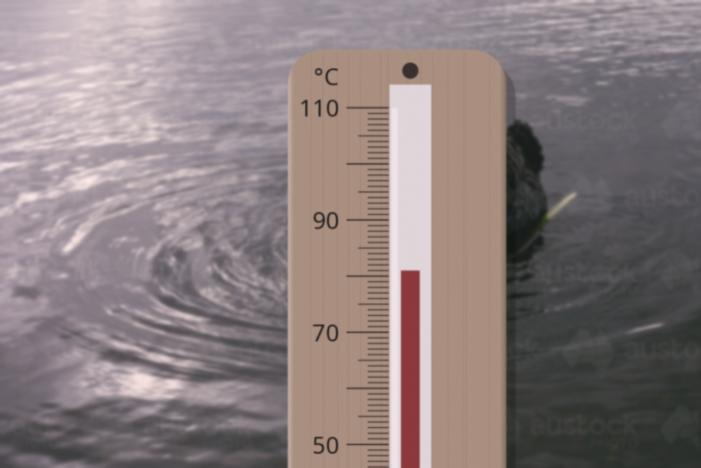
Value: 81; °C
